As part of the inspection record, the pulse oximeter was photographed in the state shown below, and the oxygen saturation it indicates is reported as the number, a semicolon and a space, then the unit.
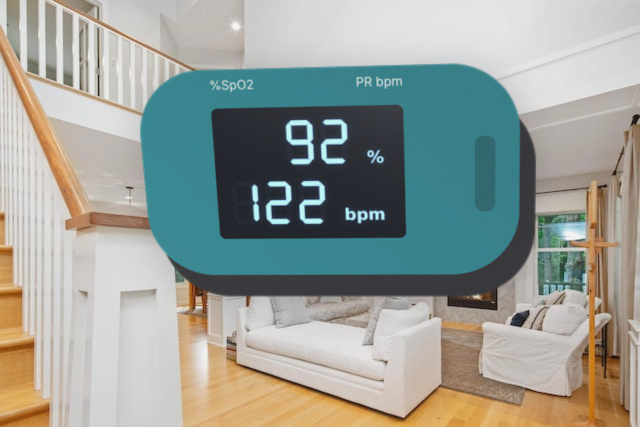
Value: 92; %
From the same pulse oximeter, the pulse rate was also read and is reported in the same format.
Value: 122; bpm
